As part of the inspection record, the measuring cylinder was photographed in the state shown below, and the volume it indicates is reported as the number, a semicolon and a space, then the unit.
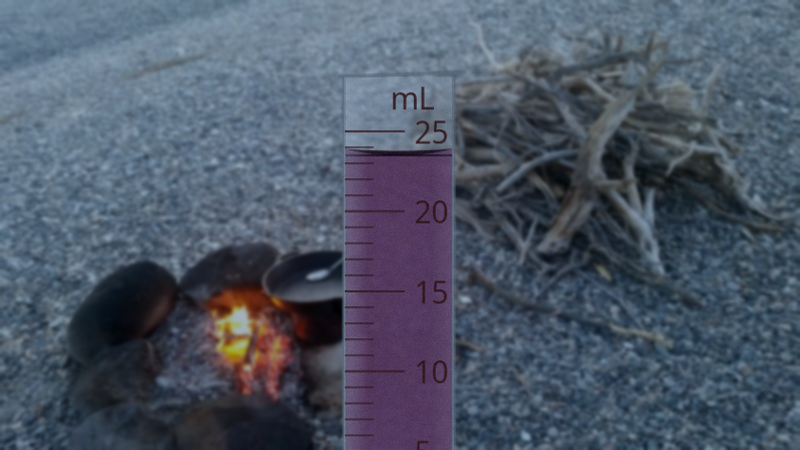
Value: 23.5; mL
